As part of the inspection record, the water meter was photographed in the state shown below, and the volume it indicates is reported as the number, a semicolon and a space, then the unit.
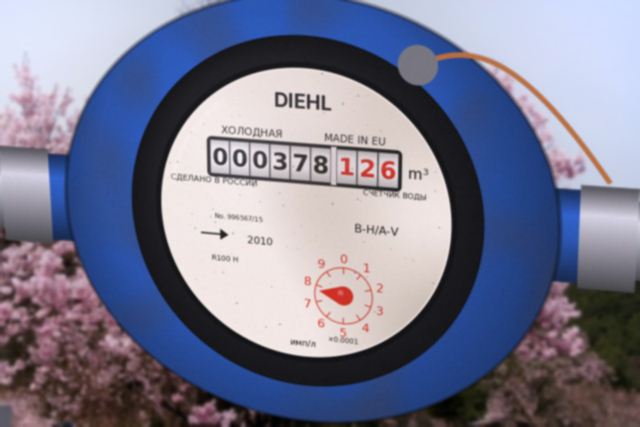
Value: 378.1267; m³
